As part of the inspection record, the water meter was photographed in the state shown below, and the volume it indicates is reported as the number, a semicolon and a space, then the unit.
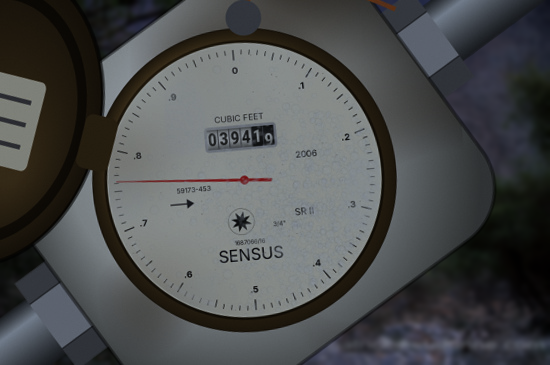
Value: 39418.76; ft³
